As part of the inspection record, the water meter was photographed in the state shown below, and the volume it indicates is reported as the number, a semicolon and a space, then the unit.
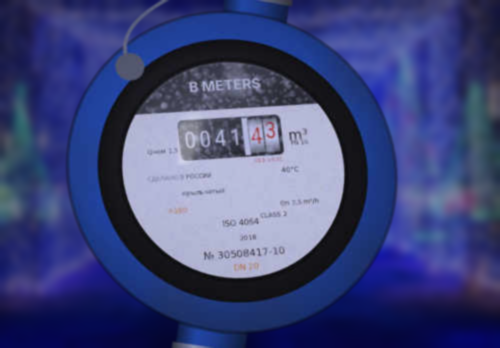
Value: 41.43; m³
